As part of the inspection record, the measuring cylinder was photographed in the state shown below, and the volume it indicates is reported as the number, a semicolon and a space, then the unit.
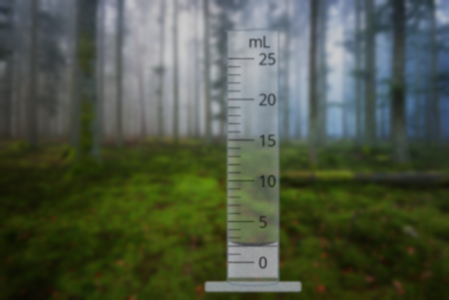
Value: 2; mL
